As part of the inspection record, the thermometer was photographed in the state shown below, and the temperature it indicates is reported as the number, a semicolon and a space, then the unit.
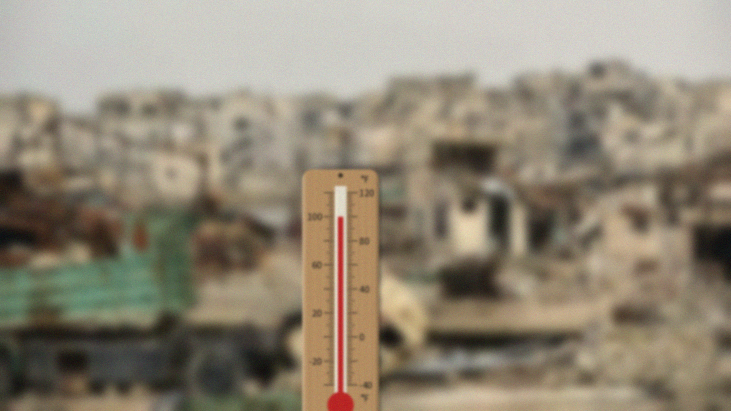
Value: 100; °F
